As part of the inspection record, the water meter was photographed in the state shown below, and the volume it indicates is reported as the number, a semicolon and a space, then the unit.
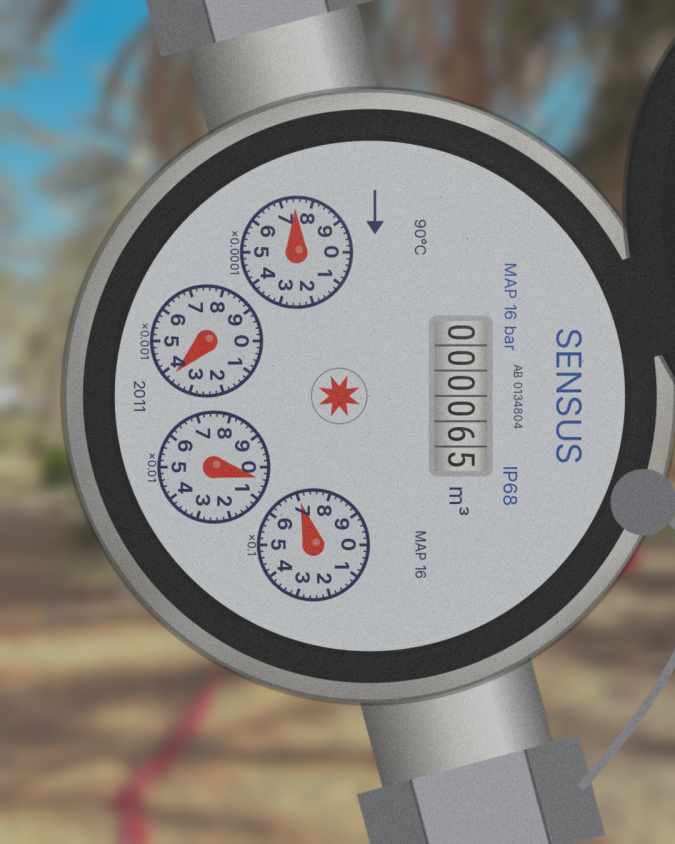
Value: 65.7037; m³
